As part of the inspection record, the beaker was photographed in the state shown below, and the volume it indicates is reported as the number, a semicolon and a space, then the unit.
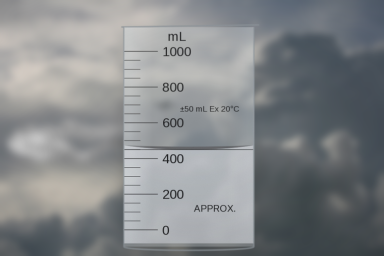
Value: 450; mL
